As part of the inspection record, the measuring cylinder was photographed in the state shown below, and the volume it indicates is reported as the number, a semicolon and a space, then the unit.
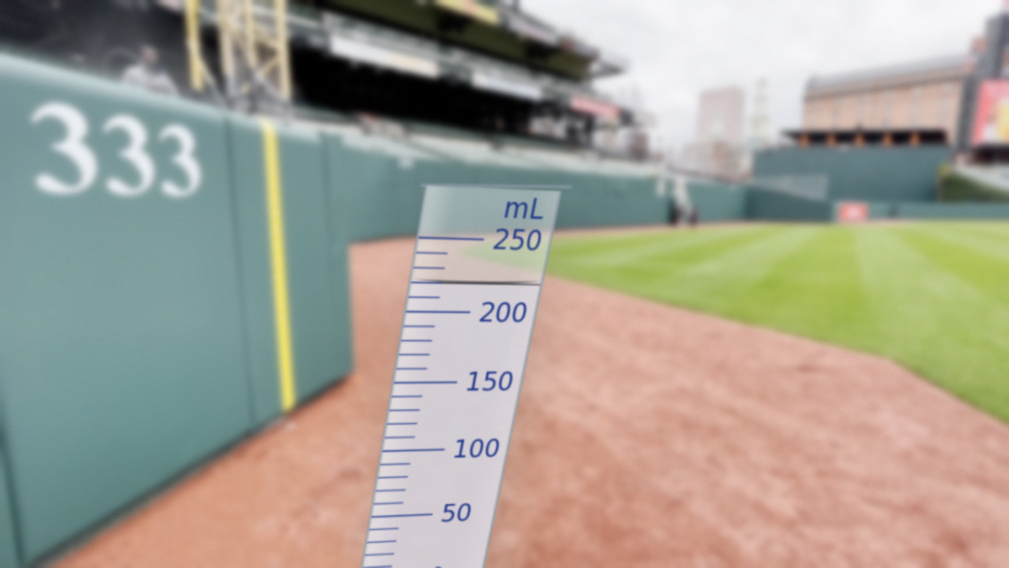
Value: 220; mL
